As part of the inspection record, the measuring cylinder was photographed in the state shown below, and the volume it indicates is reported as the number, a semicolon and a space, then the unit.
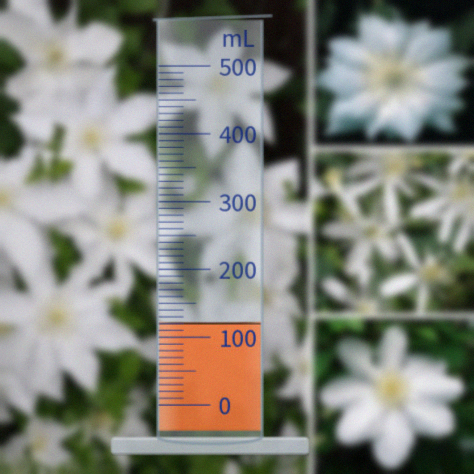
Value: 120; mL
